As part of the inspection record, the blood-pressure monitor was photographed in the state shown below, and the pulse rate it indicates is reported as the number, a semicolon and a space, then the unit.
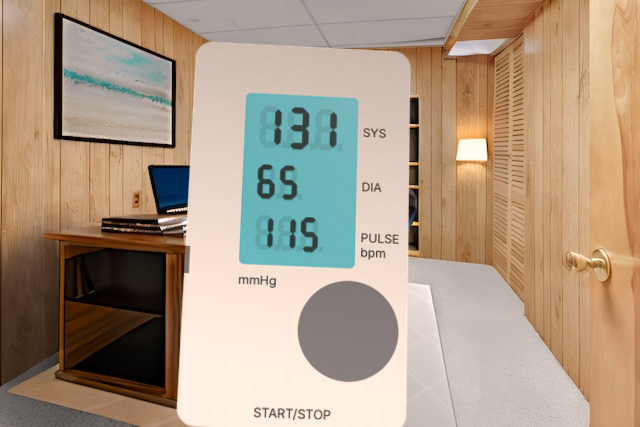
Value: 115; bpm
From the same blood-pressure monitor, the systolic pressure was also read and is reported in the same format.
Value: 131; mmHg
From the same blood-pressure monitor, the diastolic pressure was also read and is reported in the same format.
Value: 65; mmHg
